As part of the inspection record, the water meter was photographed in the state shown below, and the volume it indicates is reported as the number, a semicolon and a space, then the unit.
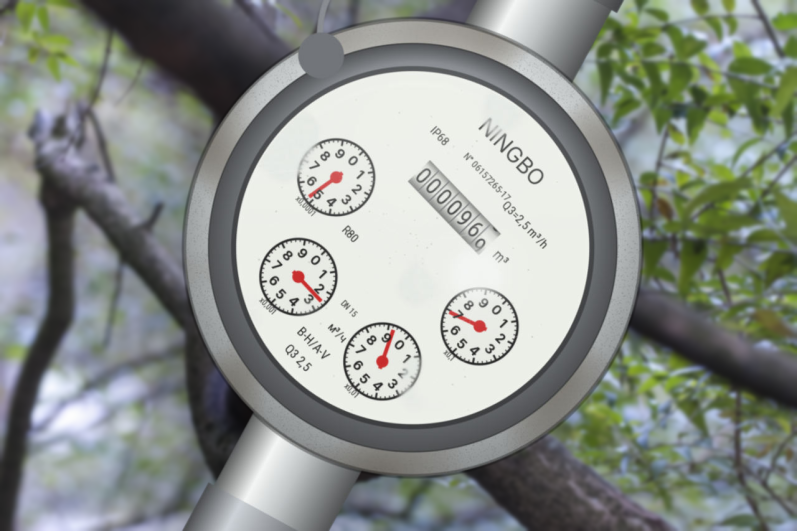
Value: 968.6925; m³
